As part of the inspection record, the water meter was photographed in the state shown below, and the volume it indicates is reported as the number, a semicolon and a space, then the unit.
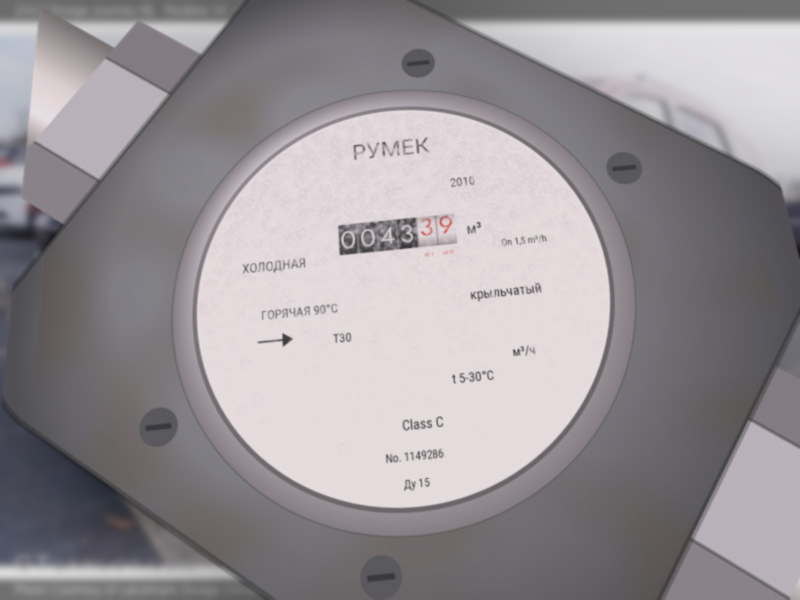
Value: 43.39; m³
